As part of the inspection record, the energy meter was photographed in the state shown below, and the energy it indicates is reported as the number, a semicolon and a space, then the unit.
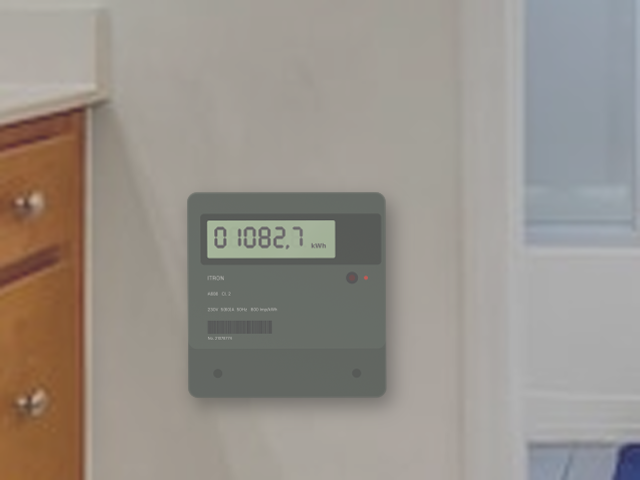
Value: 1082.7; kWh
